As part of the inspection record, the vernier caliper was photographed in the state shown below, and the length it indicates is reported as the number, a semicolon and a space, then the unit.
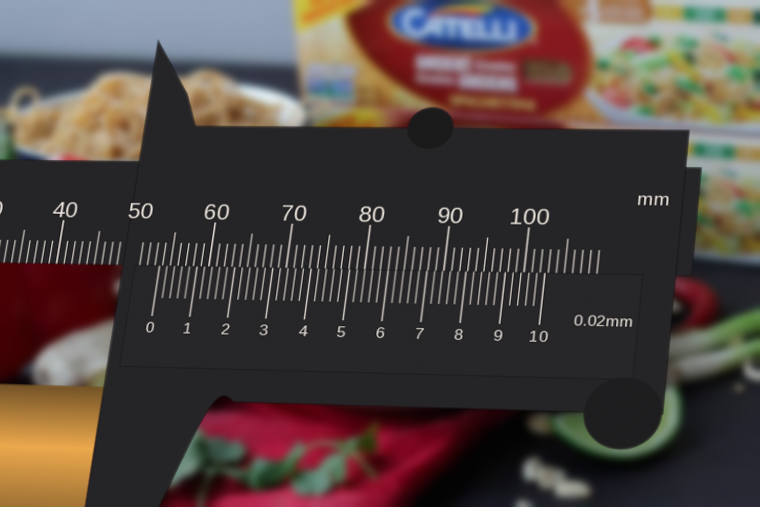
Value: 53.6; mm
